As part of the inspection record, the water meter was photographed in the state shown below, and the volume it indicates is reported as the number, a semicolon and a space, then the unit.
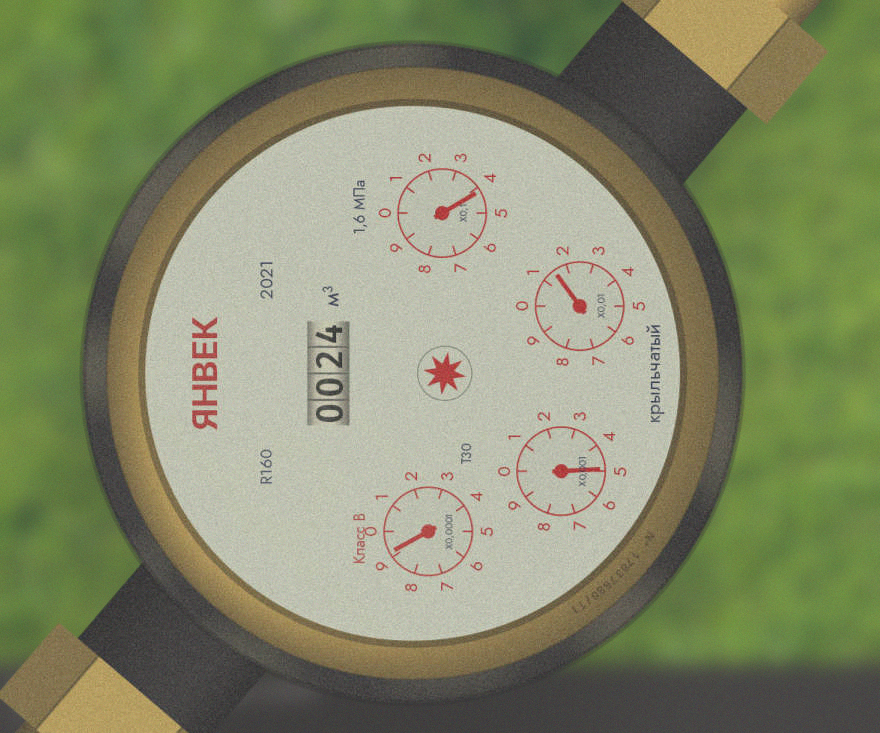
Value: 24.4149; m³
